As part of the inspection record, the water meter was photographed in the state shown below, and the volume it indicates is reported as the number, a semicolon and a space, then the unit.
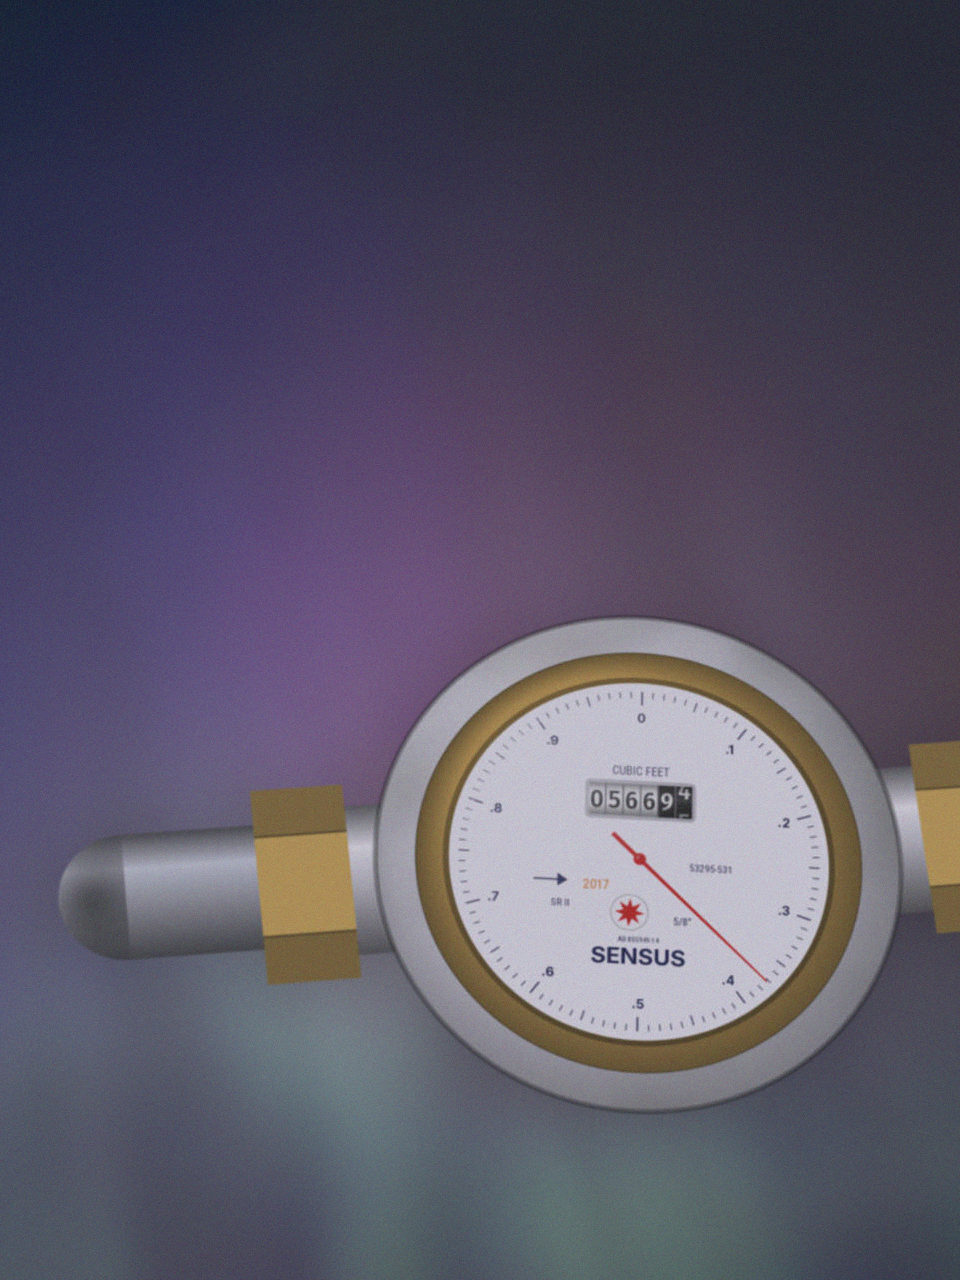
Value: 56694.37; ft³
